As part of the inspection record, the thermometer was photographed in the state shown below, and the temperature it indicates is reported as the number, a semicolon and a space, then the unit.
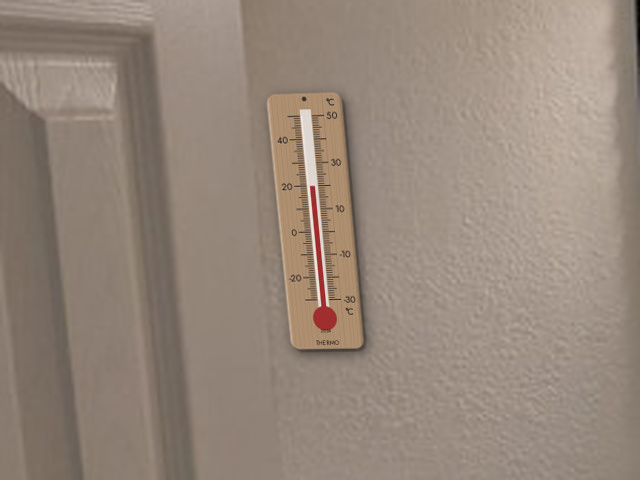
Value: 20; °C
